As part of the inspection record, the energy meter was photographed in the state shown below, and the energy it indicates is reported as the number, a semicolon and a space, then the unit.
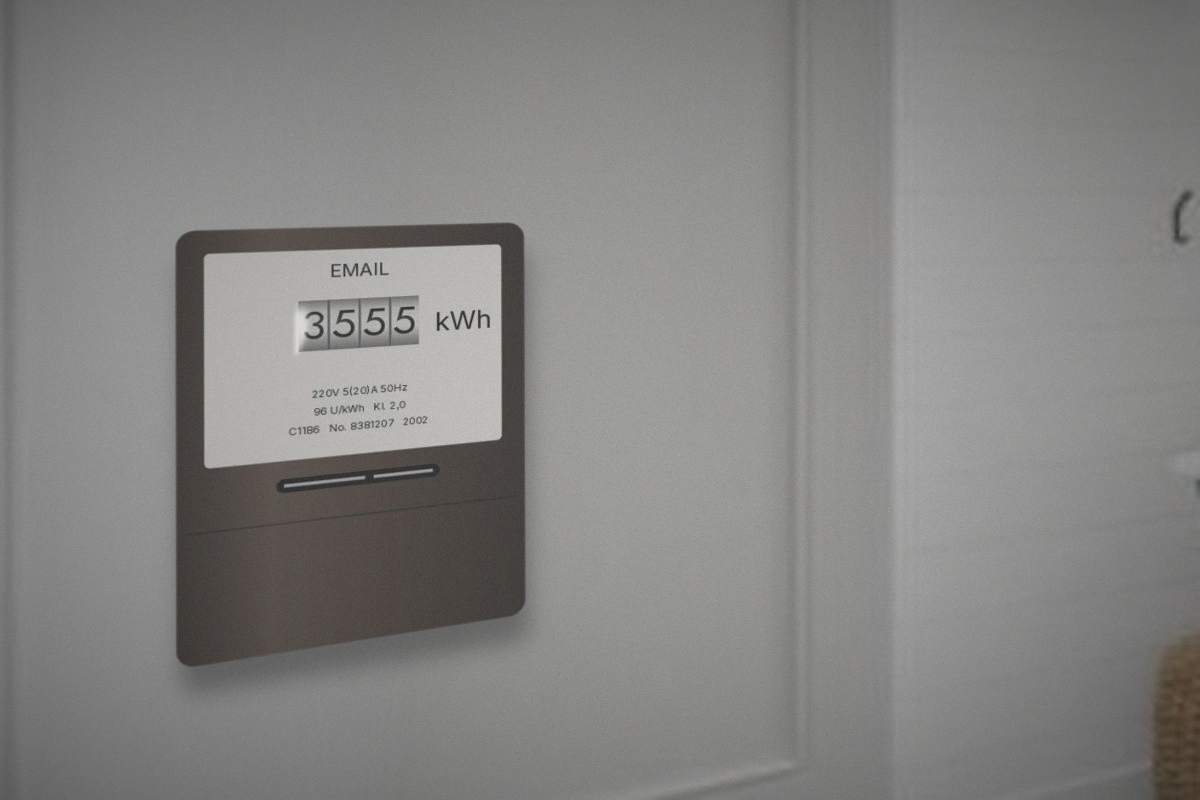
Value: 3555; kWh
